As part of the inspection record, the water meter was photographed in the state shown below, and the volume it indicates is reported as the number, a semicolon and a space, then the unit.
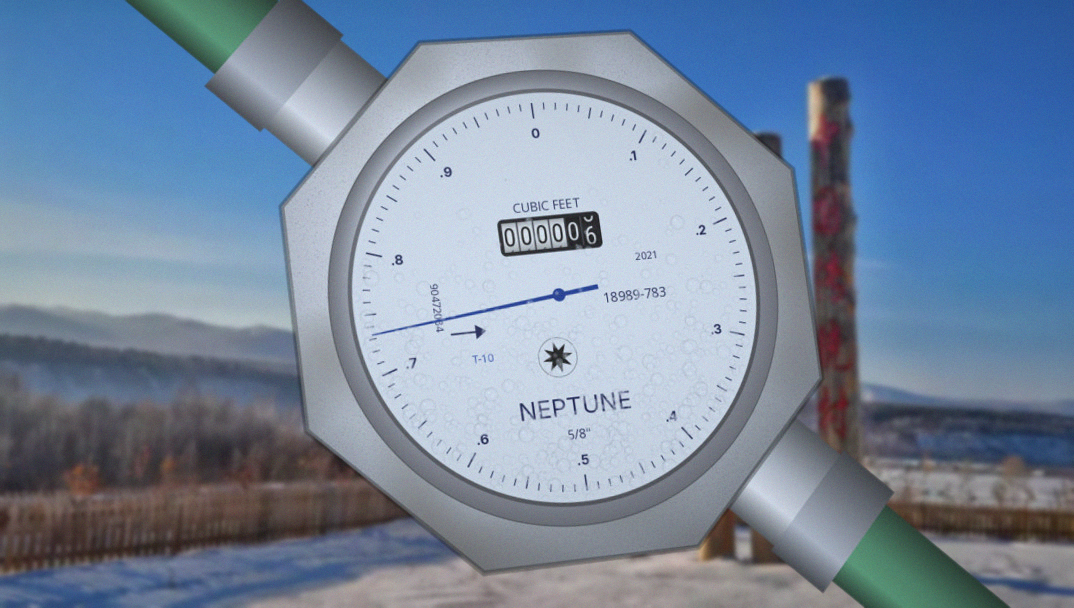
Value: 5.73; ft³
